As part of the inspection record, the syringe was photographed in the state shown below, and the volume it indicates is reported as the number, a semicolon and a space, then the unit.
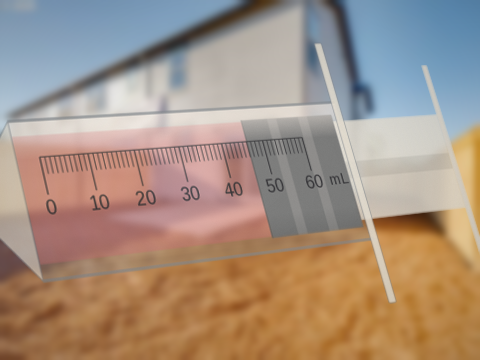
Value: 46; mL
